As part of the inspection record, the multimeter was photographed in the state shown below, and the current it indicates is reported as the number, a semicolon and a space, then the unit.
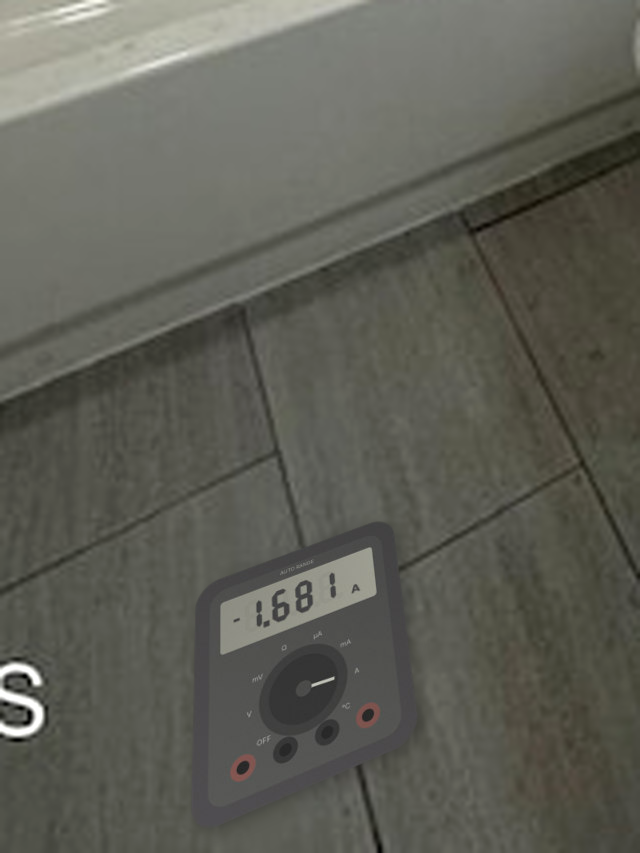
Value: -1.681; A
